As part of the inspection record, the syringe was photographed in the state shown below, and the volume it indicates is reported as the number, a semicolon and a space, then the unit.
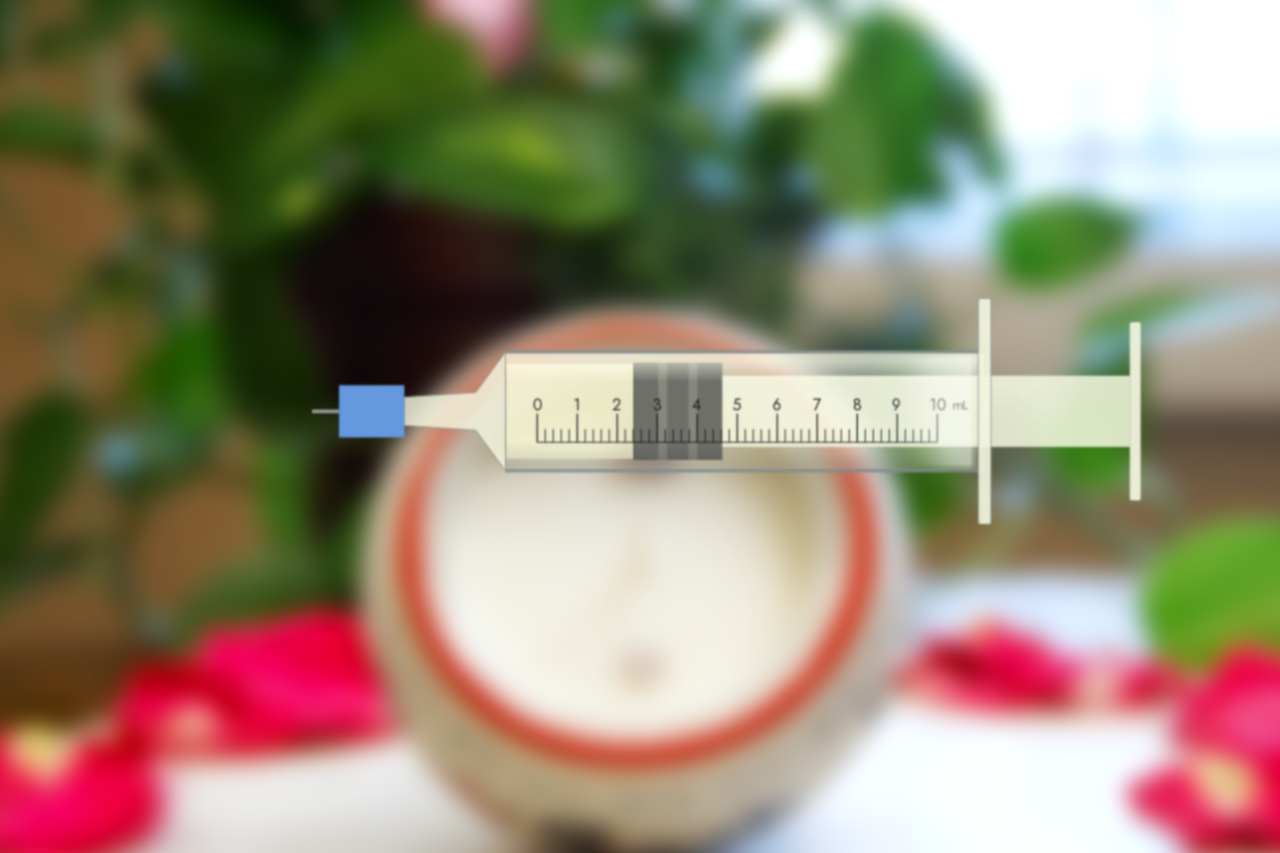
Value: 2.4; mL
